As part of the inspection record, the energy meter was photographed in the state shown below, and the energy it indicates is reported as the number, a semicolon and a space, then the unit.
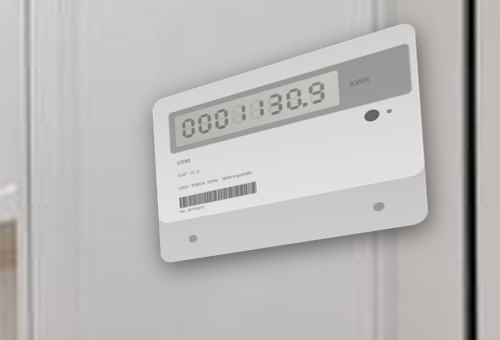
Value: 1130.9; kWh
